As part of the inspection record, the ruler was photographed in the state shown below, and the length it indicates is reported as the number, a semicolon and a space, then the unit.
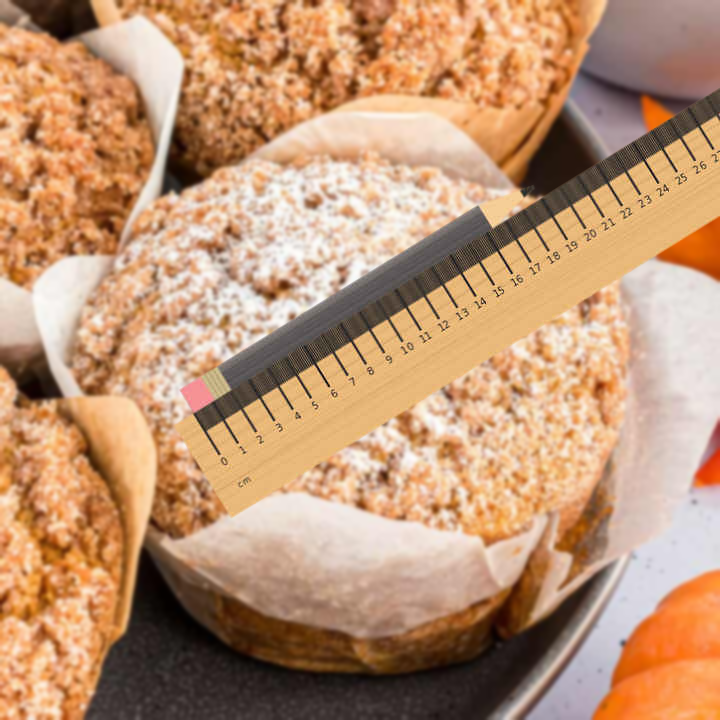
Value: 19; cm
